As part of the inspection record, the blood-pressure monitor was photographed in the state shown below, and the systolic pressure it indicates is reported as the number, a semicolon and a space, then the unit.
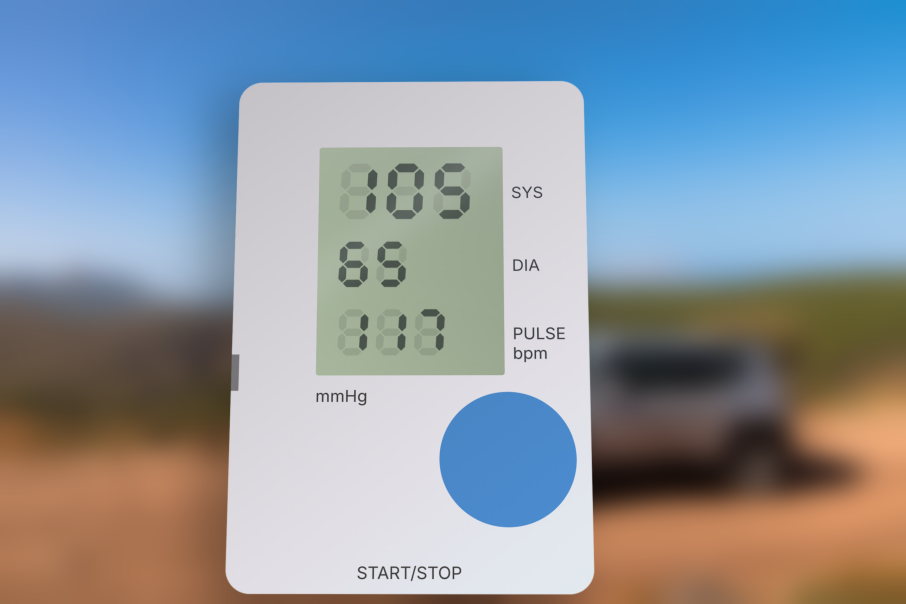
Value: 105; mmHg
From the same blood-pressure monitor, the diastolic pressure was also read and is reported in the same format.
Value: 65; mmHg
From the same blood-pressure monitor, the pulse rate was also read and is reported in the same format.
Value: 117; bpm
